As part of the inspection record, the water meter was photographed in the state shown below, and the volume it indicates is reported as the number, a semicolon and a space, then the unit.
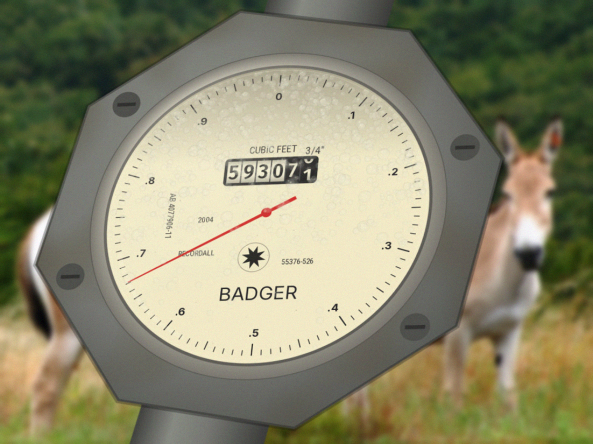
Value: 593070.67; ft³
